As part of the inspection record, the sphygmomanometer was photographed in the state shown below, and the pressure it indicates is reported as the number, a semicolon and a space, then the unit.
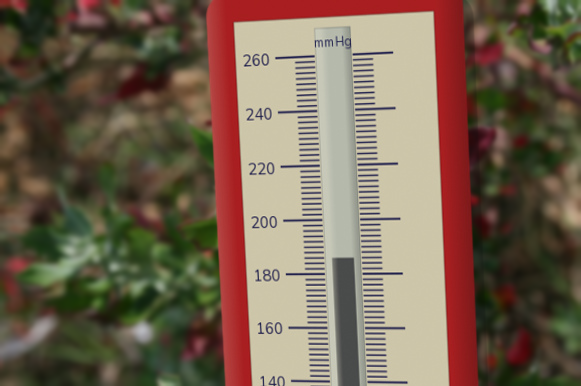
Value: 186; mmHg
